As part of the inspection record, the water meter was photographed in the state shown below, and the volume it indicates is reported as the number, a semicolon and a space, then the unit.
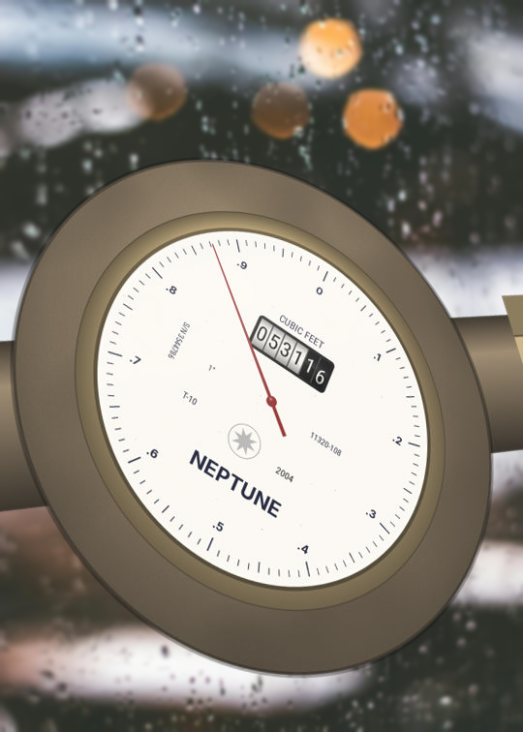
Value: 53115.87; ft³
